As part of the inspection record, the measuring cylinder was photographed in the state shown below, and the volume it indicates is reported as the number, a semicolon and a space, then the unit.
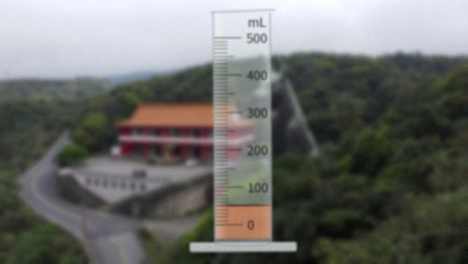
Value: 50; mL
